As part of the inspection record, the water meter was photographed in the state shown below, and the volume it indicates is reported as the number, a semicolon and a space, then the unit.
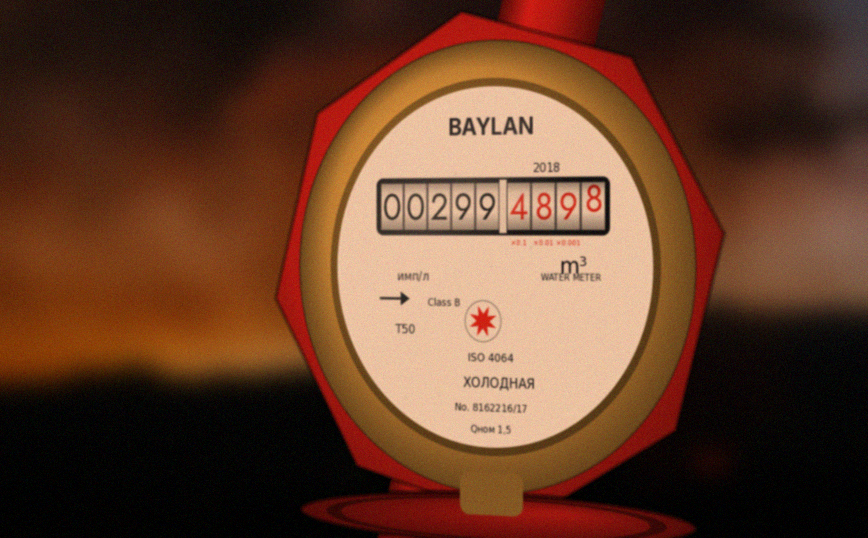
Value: 299.4898; m³
